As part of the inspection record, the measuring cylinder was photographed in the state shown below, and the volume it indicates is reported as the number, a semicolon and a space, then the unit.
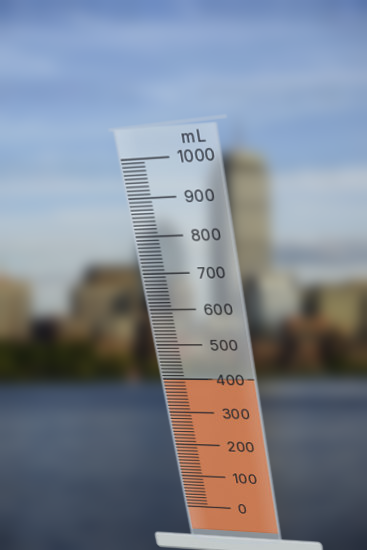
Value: 400; mL
